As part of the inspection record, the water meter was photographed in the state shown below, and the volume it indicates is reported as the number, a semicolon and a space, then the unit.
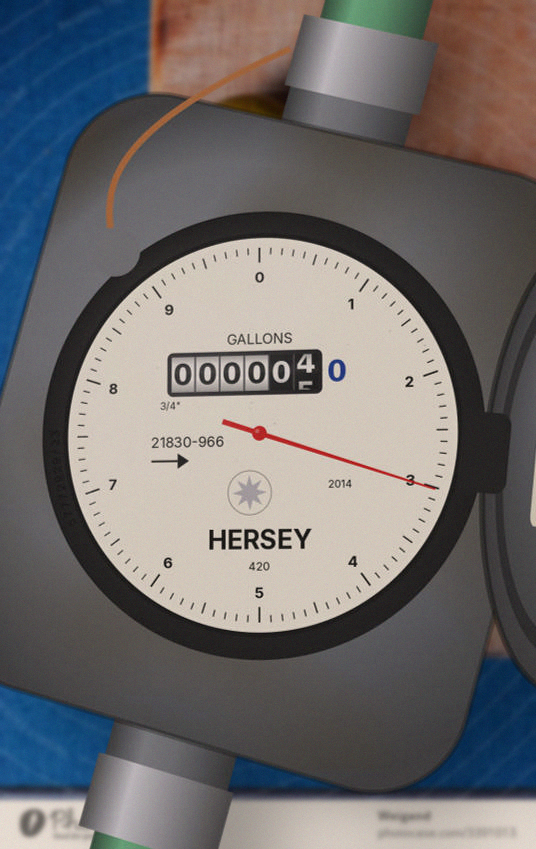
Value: 43.0; gal
